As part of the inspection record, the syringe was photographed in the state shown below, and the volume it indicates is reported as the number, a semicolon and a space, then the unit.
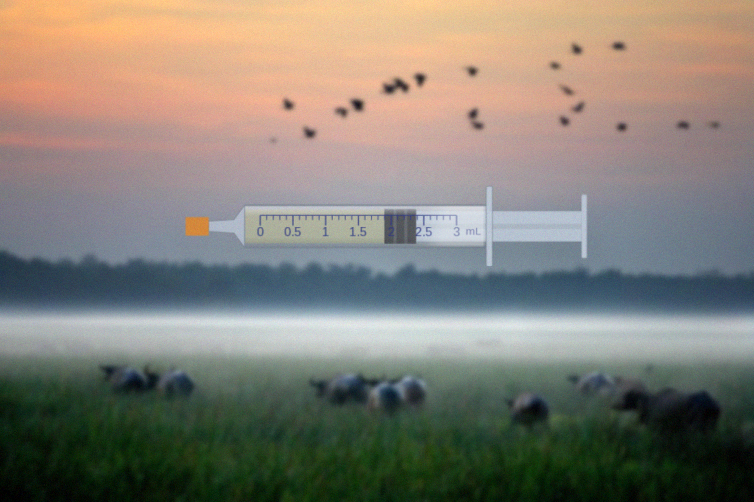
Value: 1.9; mL
